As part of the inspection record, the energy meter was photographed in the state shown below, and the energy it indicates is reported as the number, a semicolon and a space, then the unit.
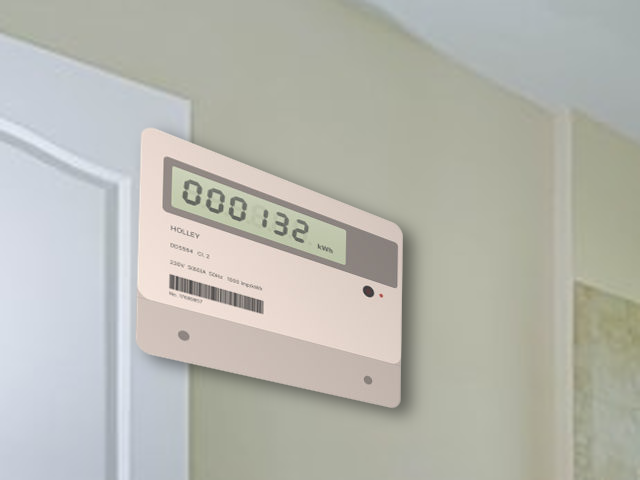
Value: 132; kWh
